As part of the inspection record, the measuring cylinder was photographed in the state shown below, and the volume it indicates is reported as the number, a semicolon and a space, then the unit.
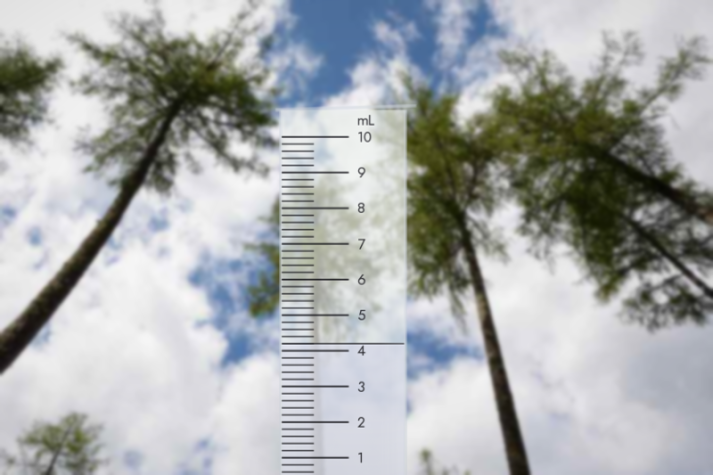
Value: 4.2; mL
